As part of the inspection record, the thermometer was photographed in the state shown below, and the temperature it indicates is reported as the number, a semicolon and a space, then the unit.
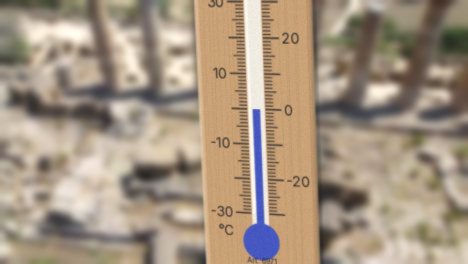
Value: 0; °C
